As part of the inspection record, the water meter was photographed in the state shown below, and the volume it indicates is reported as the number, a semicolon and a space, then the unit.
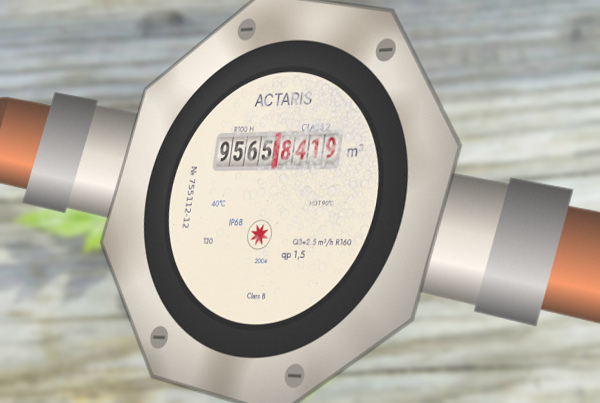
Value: 9565.8419; m³
